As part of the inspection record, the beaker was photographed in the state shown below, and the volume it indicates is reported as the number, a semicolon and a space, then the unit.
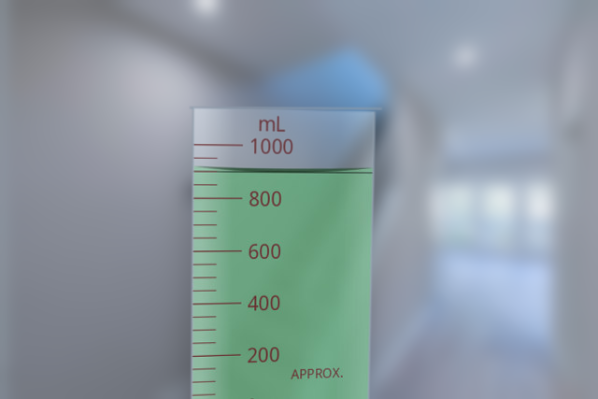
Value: 900; mL
